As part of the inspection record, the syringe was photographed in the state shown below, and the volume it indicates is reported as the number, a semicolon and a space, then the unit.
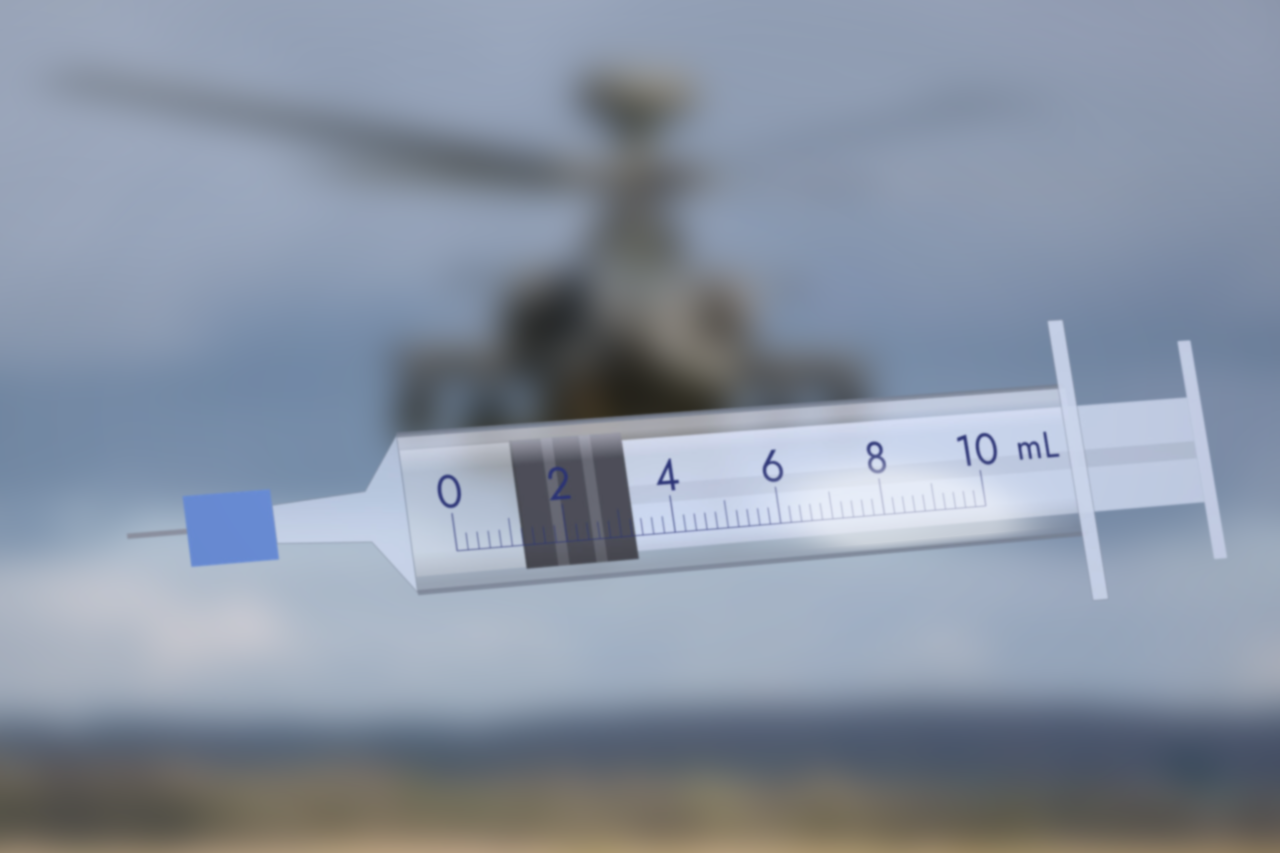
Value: 1.2; mL
